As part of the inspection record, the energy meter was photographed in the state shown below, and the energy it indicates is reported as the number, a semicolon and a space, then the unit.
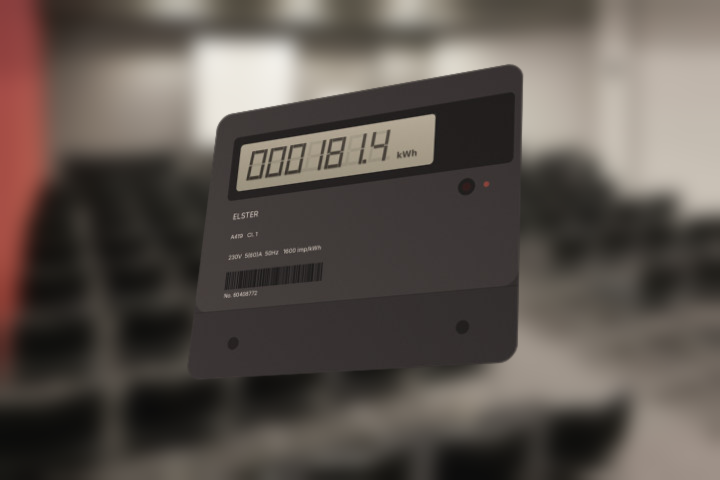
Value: 181.4; kWh
